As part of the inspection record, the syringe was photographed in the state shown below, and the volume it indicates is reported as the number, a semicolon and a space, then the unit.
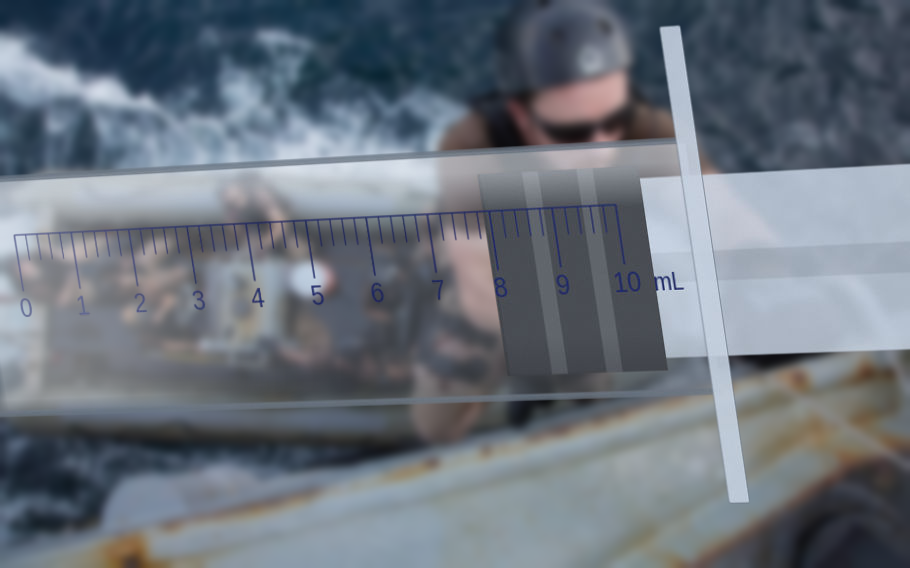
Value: 7.9; mL
